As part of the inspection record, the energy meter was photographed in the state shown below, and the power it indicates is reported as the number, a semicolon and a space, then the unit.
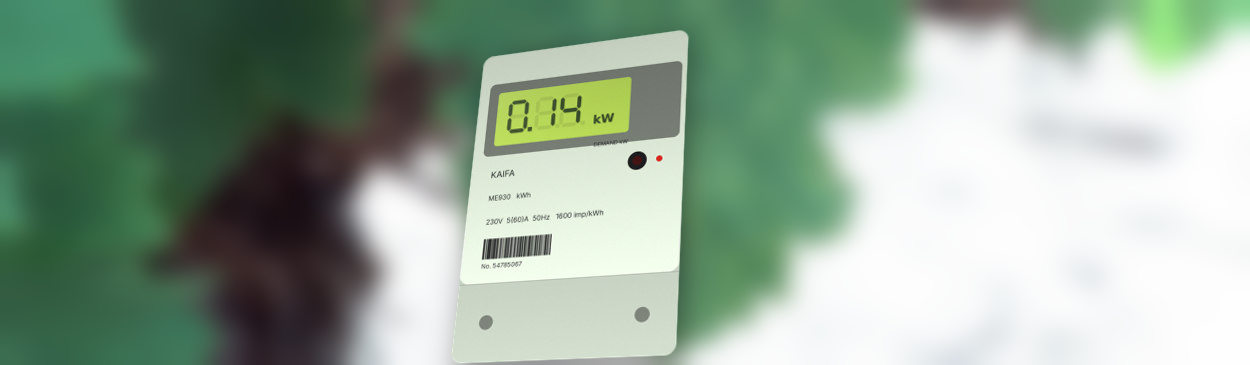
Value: 0.14; kW
